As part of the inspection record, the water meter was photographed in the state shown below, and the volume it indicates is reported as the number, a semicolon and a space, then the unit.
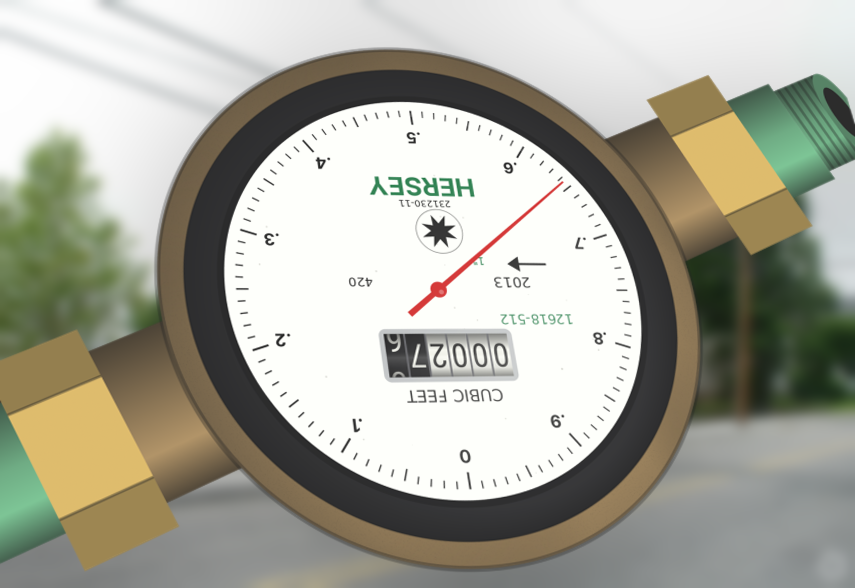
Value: 275.64; ft³
